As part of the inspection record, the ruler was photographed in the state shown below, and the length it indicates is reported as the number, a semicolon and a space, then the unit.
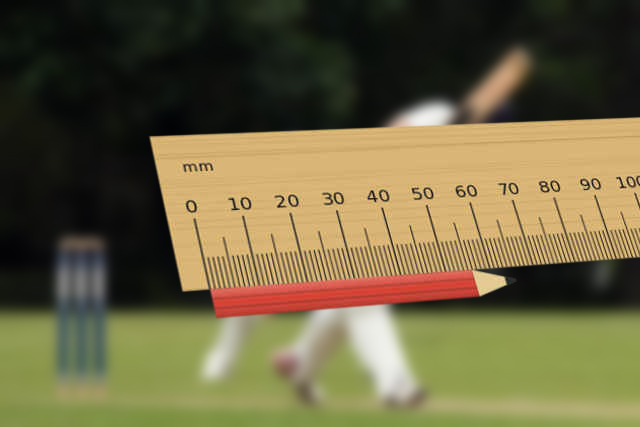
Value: 65; mm
